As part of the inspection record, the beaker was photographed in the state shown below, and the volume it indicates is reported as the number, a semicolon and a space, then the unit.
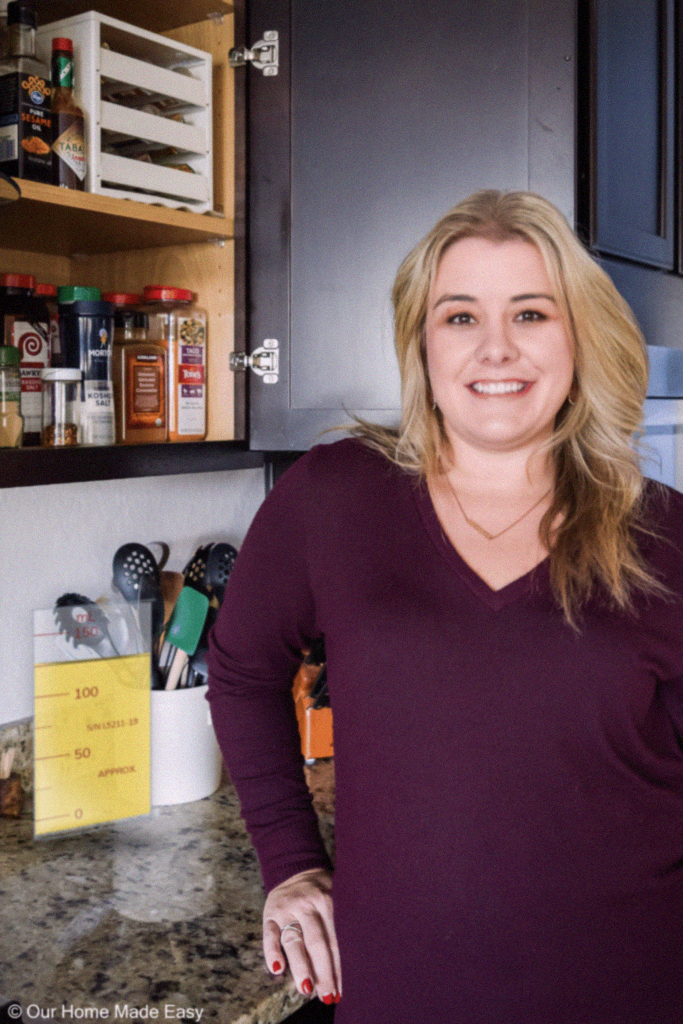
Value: 125; mL
